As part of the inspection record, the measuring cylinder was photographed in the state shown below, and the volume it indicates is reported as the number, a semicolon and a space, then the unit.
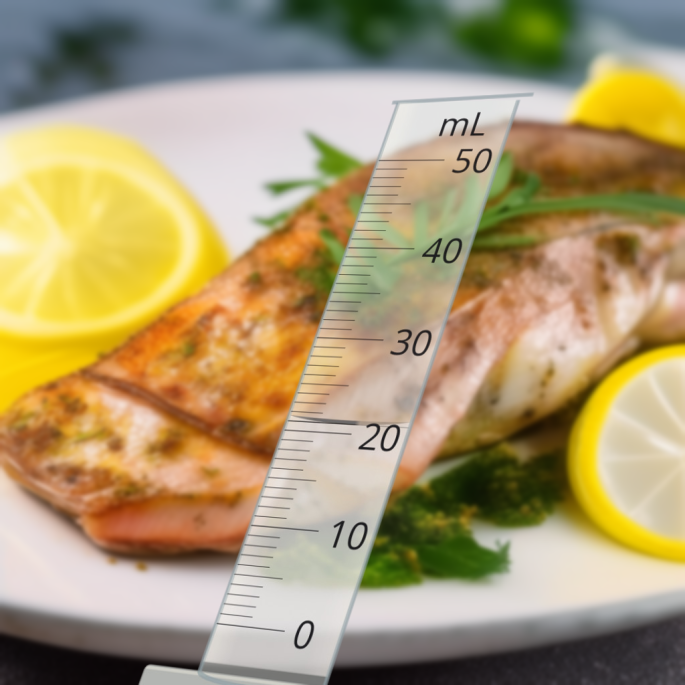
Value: 21; mL
